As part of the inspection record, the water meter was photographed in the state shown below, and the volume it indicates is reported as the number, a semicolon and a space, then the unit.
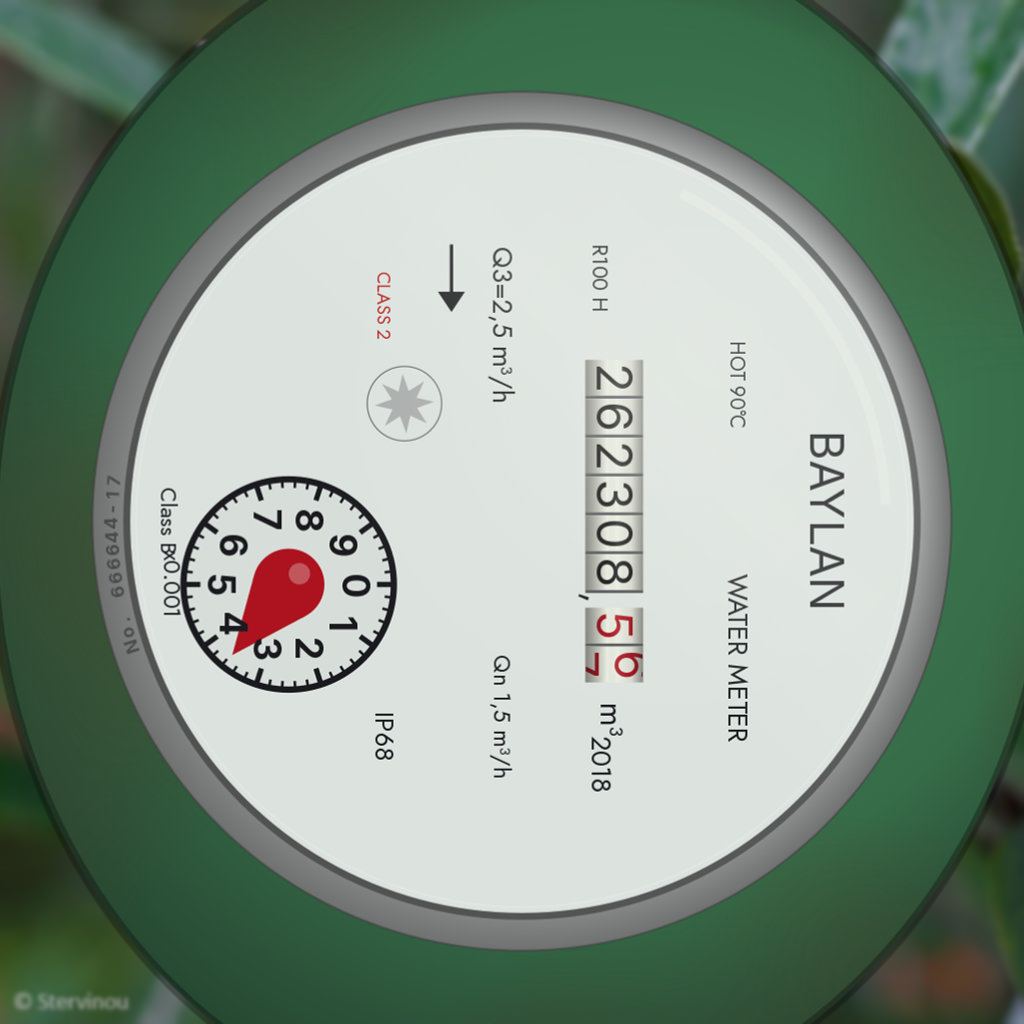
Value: 262308.563; m³
